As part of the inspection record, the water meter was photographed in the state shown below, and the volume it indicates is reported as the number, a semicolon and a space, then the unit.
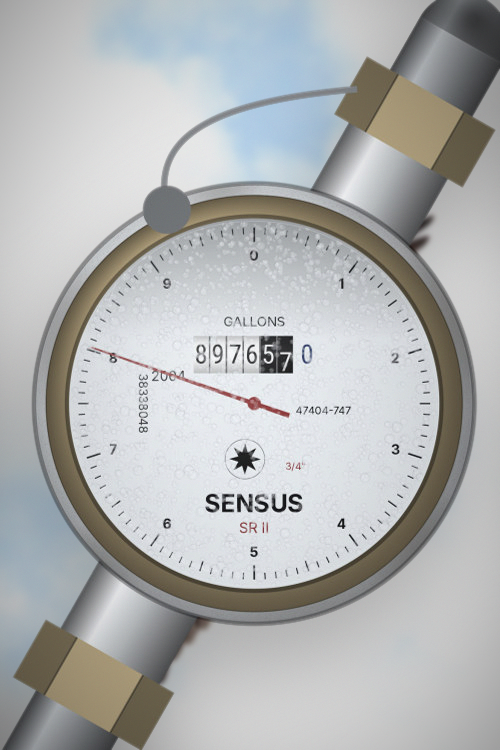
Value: 8976568.0; gal
